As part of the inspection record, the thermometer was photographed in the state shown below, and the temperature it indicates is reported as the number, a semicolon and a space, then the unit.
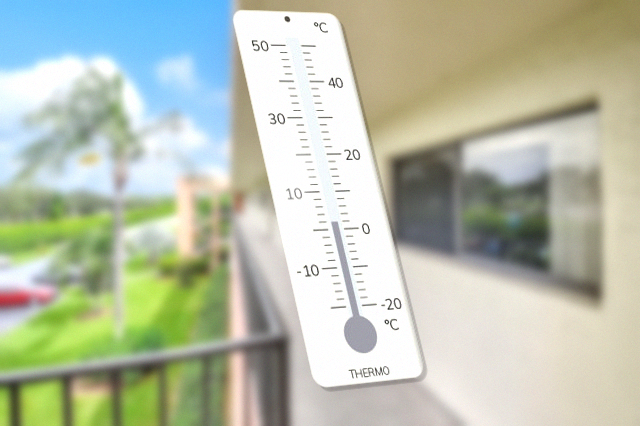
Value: 2; °C
